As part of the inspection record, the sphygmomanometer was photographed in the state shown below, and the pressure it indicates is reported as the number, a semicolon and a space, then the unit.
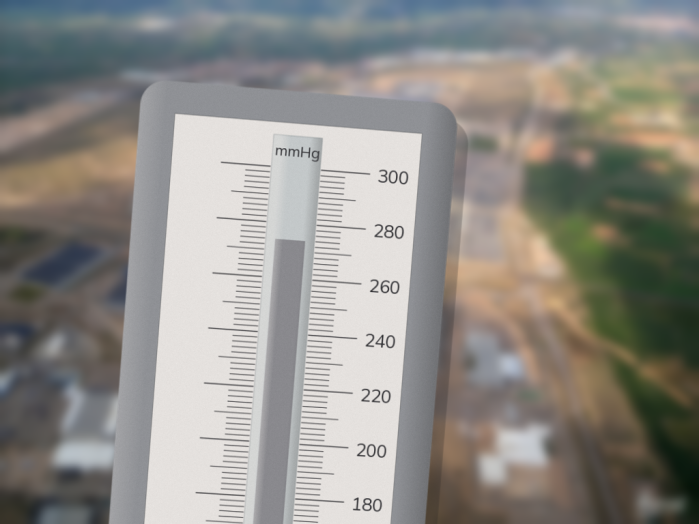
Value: 274; mmHg
